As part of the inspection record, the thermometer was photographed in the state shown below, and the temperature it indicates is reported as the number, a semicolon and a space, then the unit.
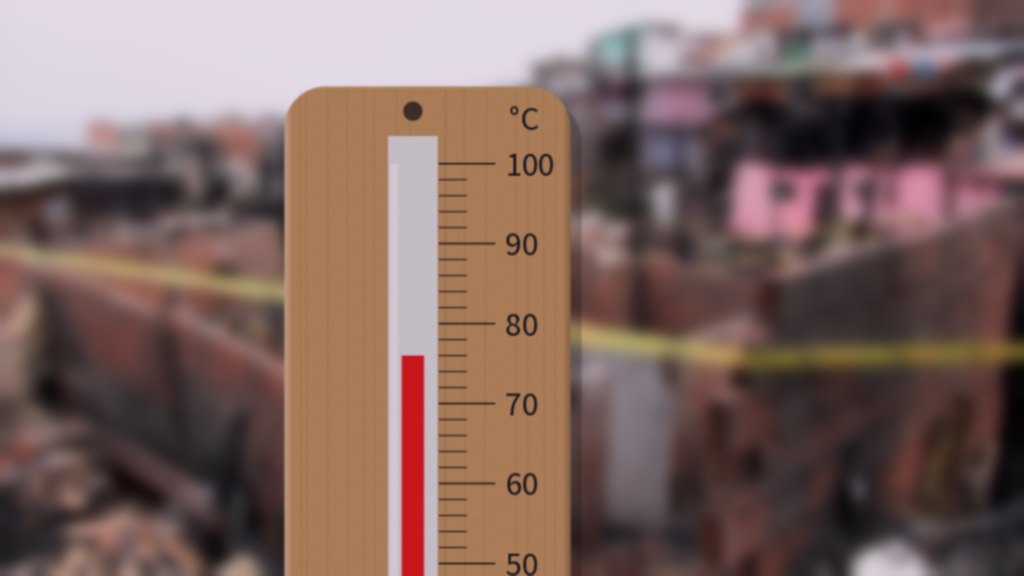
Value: 76; °C
